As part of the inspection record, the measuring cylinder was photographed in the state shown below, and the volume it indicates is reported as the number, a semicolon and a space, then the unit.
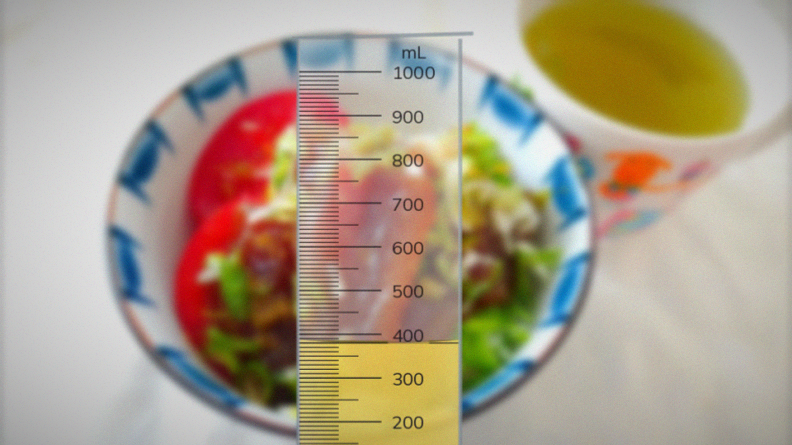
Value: 380; mL
